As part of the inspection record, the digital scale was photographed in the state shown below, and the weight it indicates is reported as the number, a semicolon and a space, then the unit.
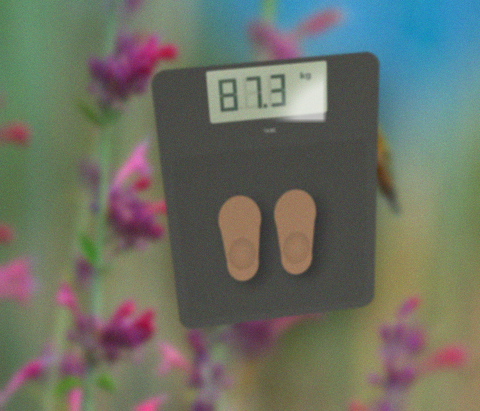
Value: 87.3; kg
